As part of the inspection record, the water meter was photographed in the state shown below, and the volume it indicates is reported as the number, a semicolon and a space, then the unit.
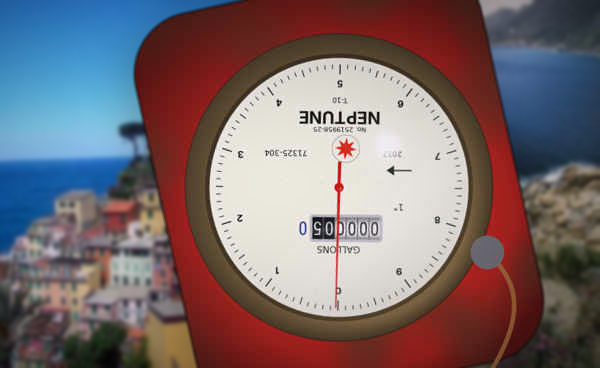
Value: 50.0; gal
